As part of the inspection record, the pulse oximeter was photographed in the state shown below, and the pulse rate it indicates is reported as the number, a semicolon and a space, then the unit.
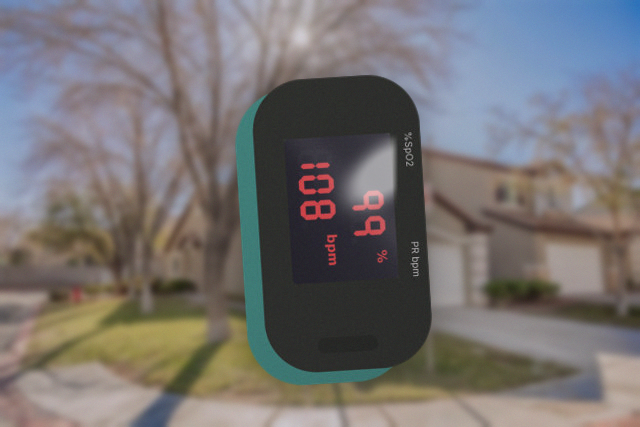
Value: 108; bpm
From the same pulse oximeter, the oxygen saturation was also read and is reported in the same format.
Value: 99; %
